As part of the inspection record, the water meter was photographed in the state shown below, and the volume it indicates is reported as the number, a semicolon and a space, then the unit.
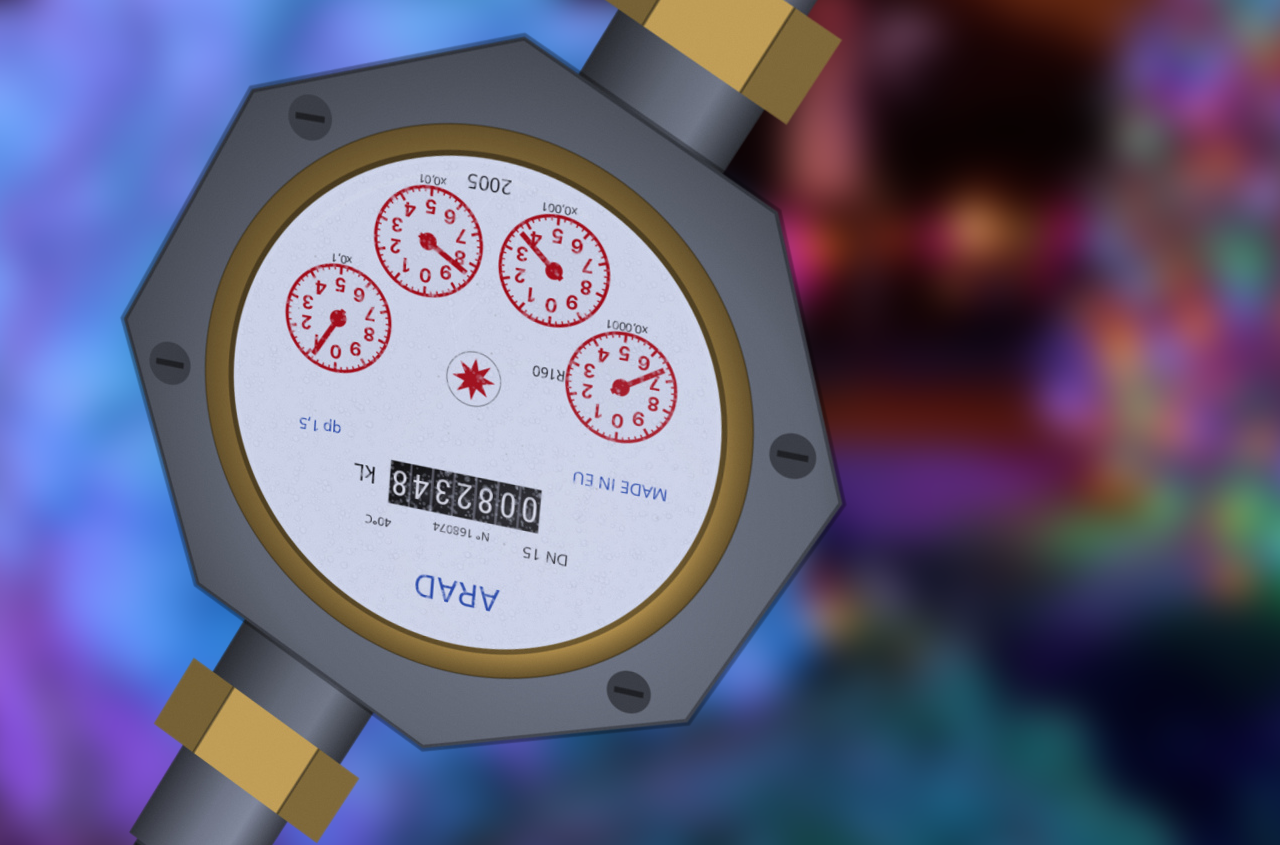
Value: 82348.0836; kL
